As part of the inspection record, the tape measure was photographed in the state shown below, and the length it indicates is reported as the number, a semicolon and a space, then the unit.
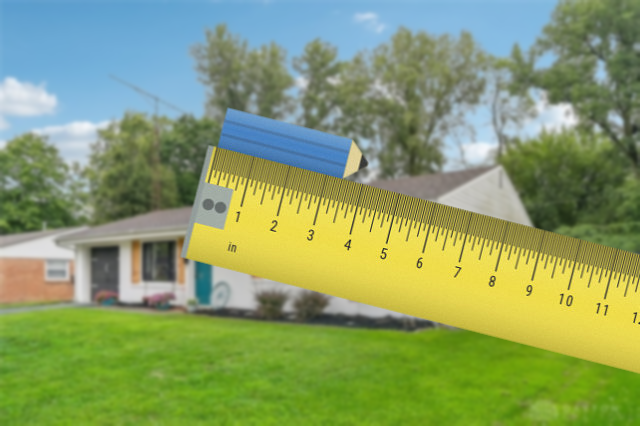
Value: 4; in
